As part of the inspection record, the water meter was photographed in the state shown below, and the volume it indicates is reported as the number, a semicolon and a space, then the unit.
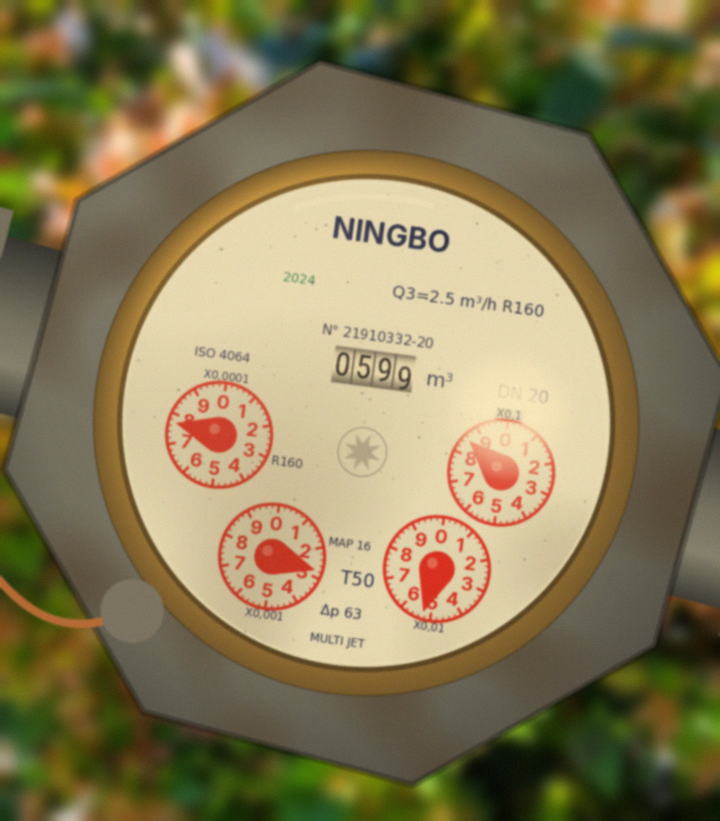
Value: 598.8527; m³
